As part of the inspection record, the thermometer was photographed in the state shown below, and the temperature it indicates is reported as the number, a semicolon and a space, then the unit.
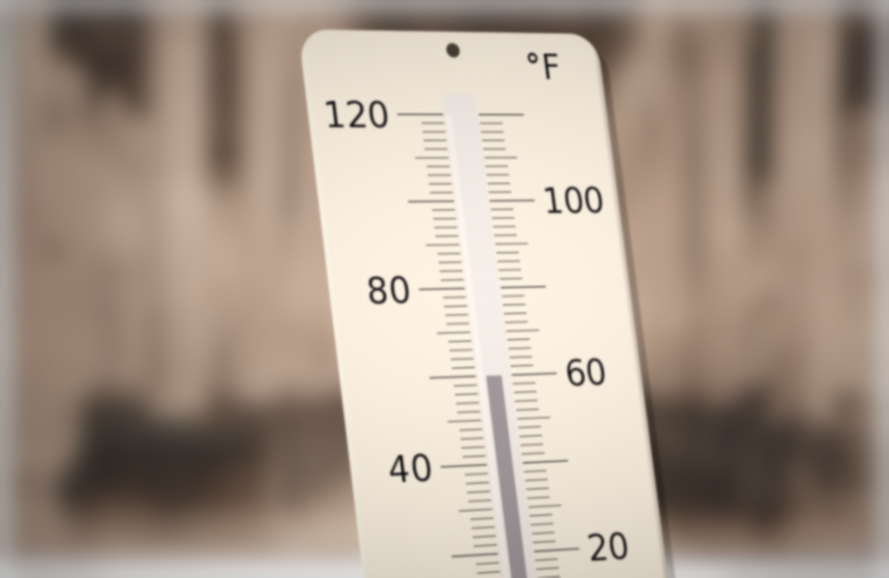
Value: 60; °F
